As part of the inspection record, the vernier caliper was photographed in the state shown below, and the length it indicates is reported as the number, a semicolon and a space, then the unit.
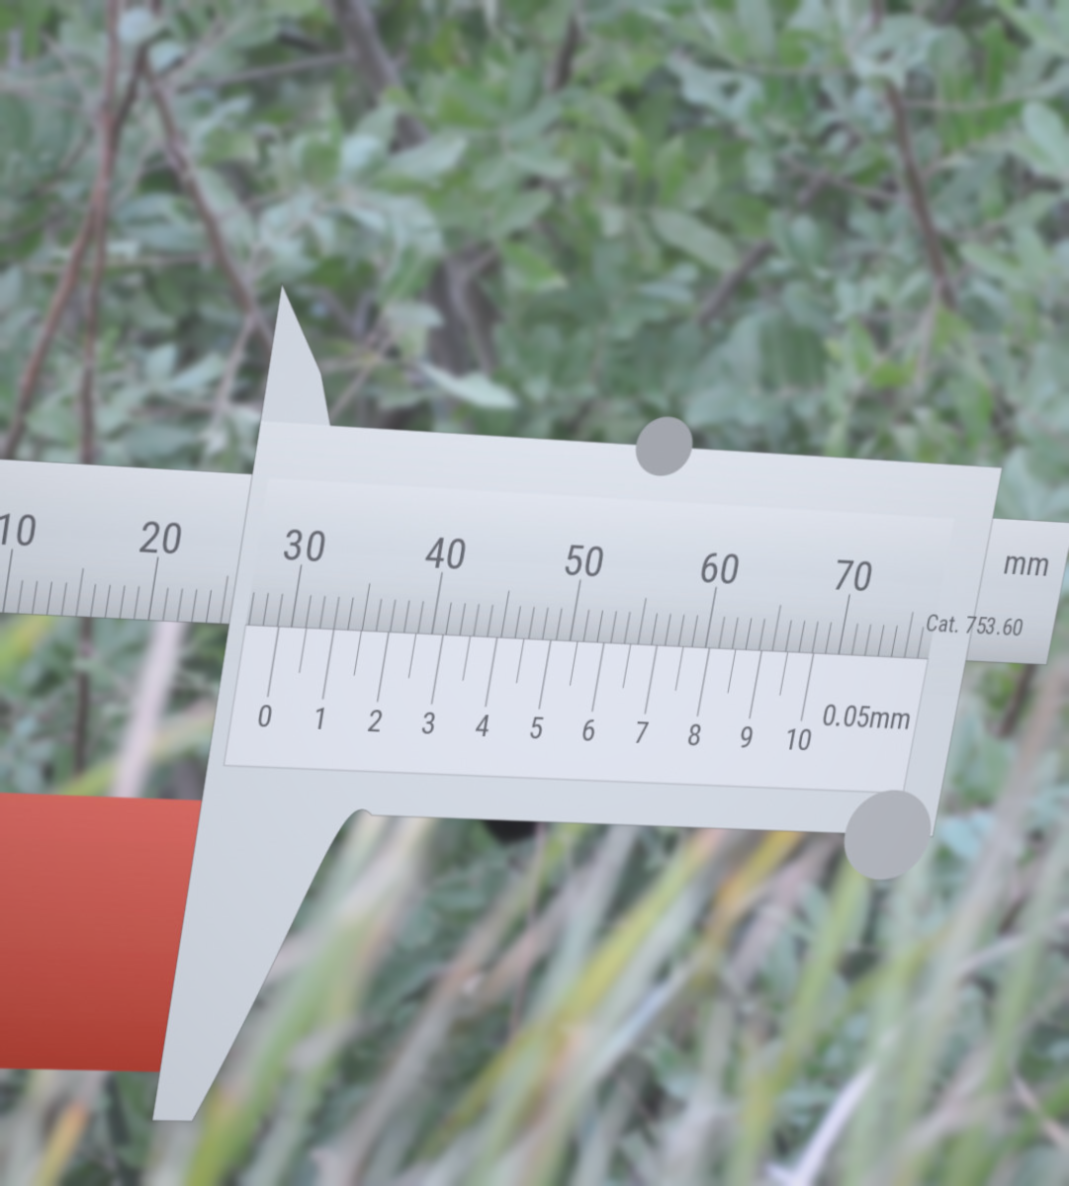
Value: 29.1; mm
